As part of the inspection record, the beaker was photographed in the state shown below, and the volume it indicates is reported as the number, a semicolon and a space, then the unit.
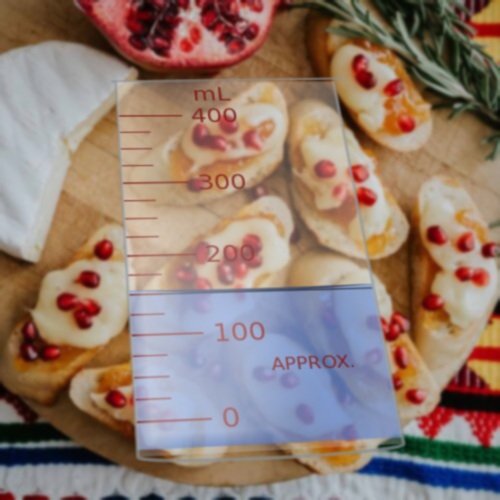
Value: 150; mL
